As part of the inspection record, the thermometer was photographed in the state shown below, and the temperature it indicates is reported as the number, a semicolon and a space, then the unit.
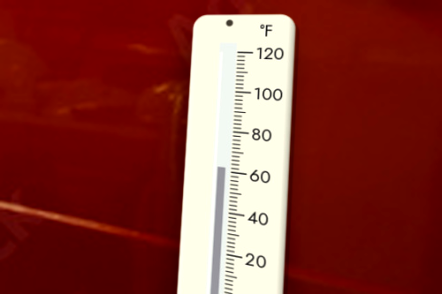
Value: 62; °F
